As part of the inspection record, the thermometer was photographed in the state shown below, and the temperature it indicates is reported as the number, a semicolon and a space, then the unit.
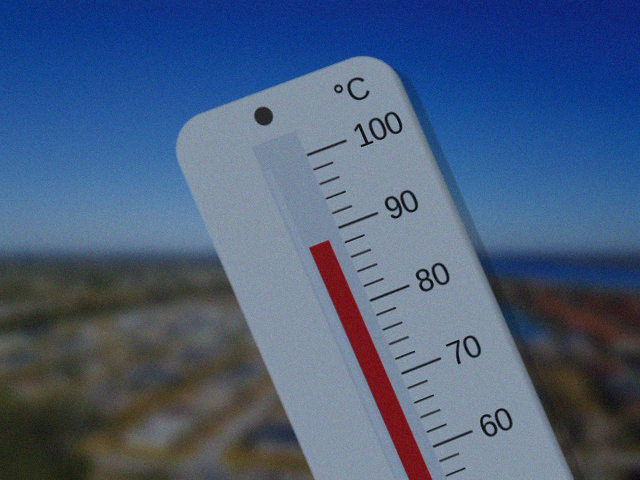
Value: 89; °C
